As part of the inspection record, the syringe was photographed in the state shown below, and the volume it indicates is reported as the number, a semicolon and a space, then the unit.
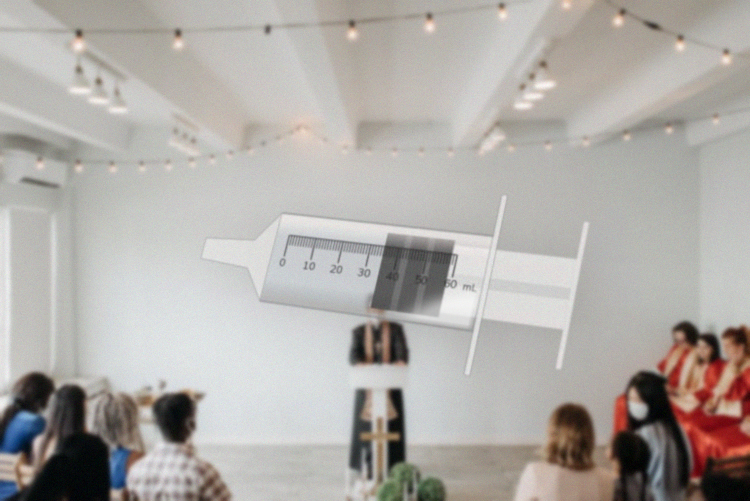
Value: 35; mL
